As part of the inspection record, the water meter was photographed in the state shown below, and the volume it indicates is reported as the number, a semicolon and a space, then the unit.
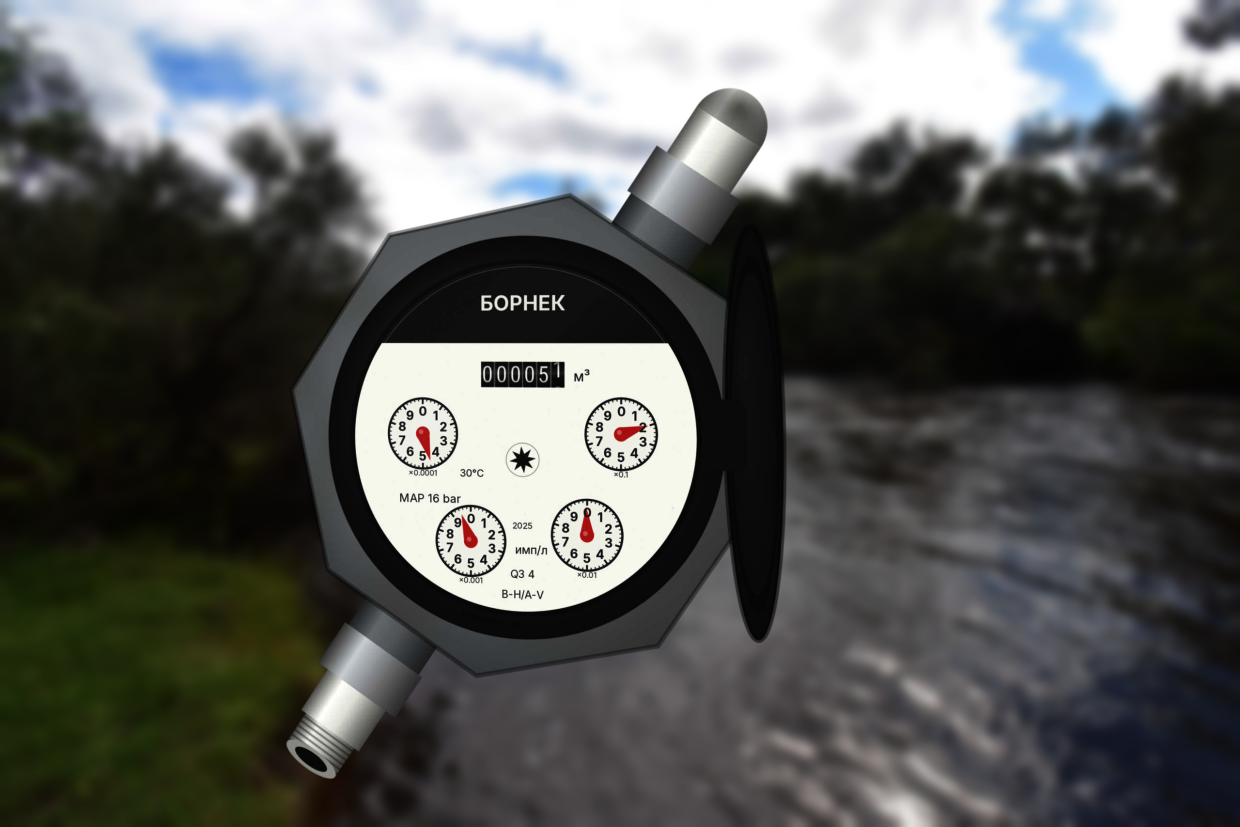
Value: 51.1994; m³
